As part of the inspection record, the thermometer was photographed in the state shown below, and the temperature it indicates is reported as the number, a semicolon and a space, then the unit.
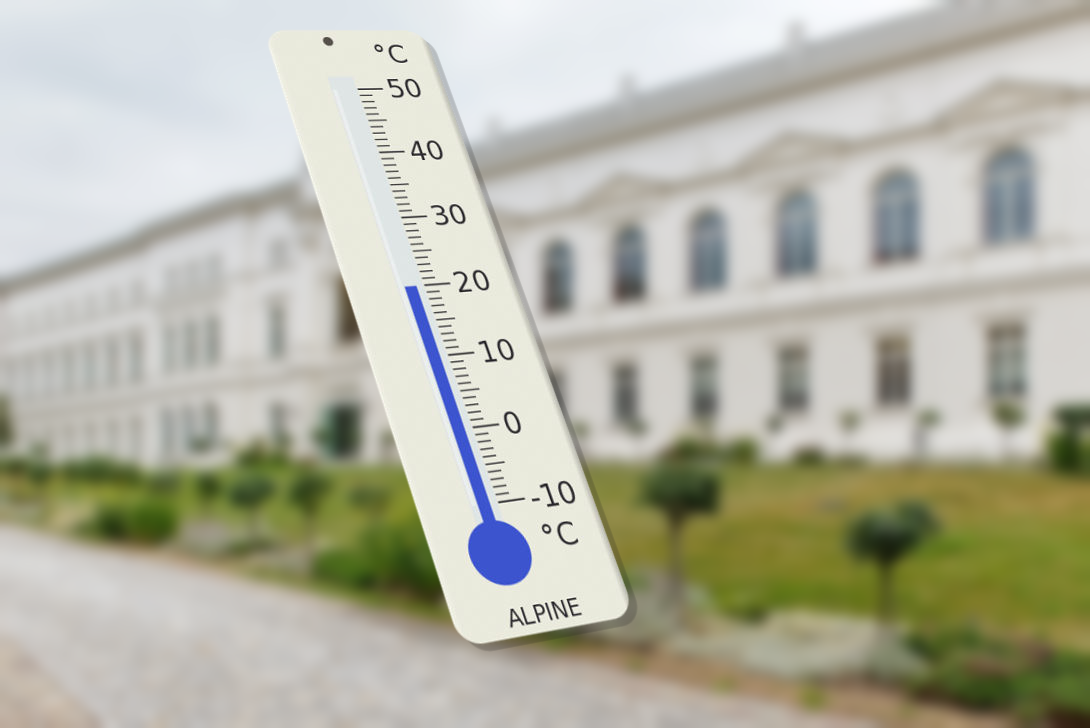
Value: 20; °C
